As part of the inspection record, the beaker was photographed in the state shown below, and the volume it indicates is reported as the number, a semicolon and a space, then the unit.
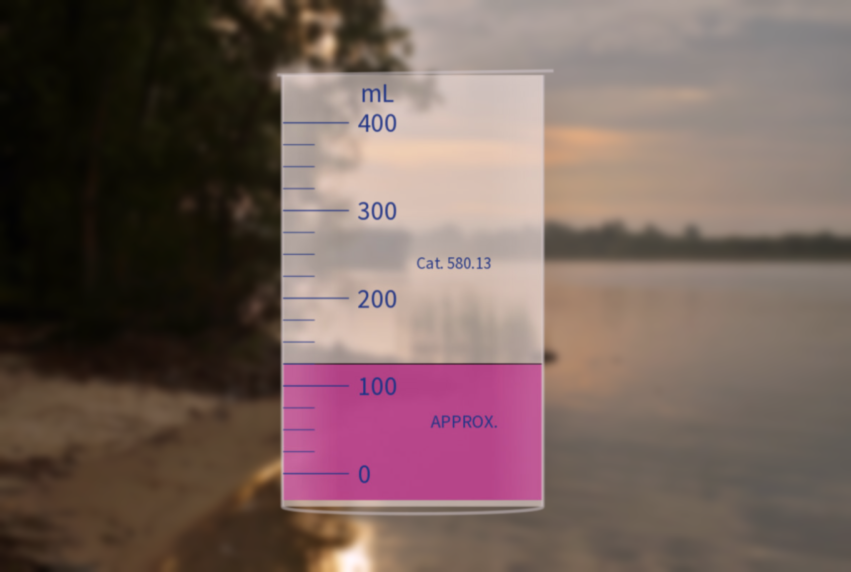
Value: 125; mL
